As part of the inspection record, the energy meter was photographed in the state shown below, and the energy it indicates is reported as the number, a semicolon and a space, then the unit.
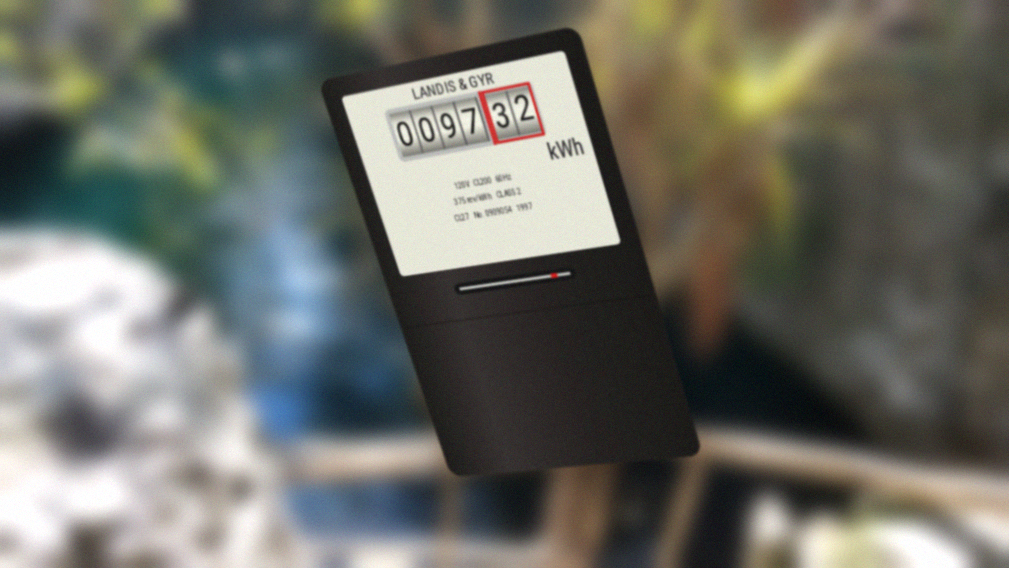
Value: 97.32; kWh
